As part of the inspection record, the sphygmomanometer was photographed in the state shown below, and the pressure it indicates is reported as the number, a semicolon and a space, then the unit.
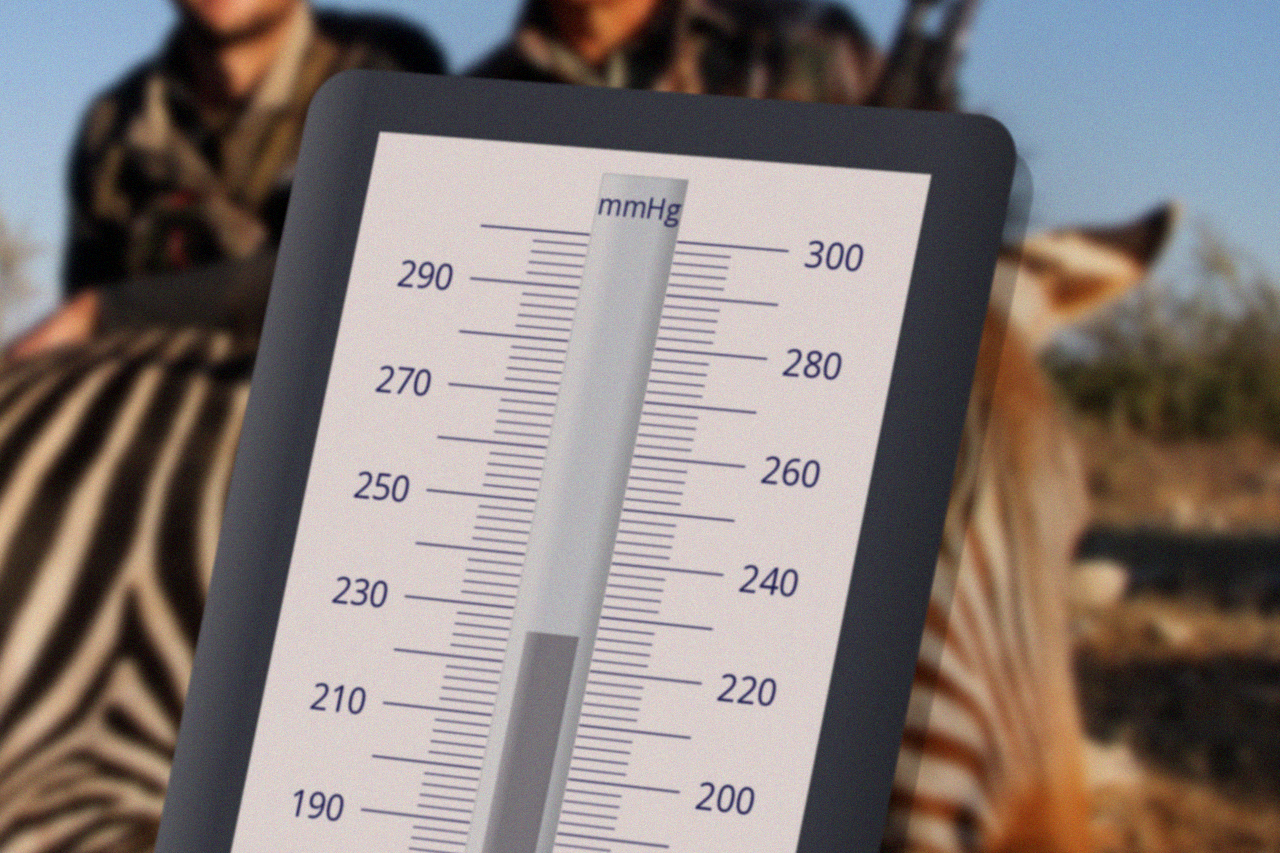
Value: 226; mmHg
